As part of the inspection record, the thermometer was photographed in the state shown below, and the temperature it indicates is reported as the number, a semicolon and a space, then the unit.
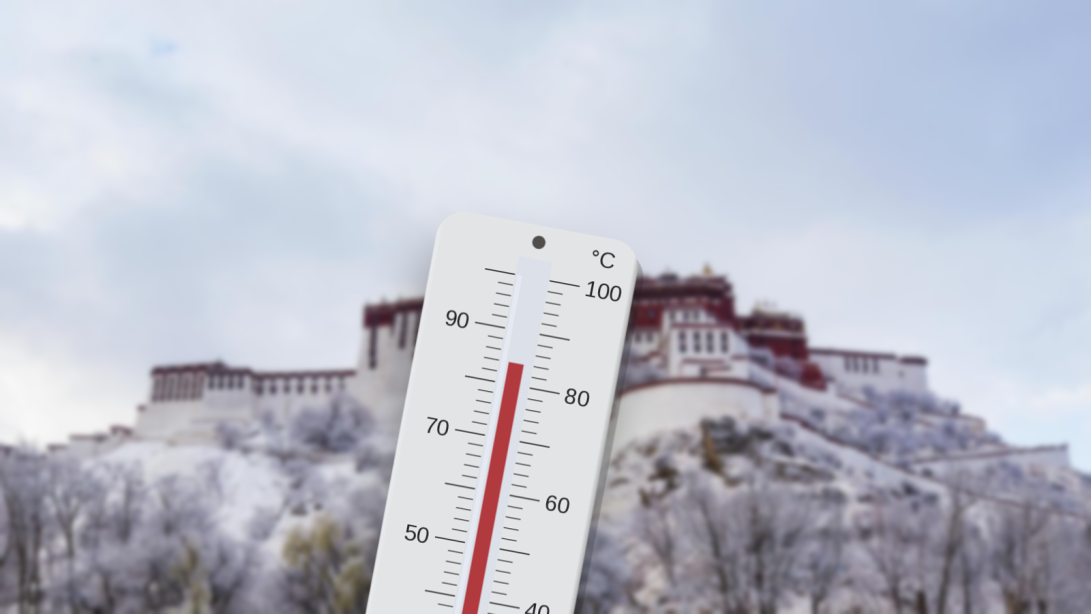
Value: 84; °C
